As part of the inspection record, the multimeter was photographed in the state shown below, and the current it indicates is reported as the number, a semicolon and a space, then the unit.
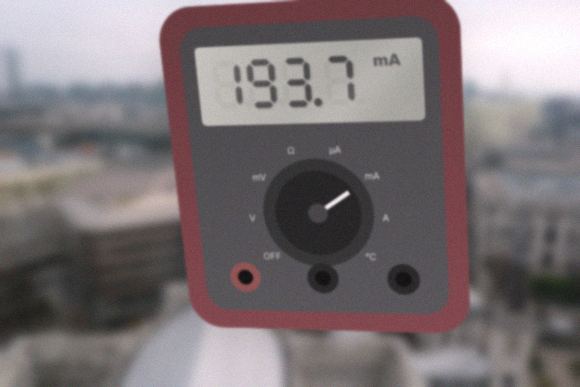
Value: 193.7; mA
